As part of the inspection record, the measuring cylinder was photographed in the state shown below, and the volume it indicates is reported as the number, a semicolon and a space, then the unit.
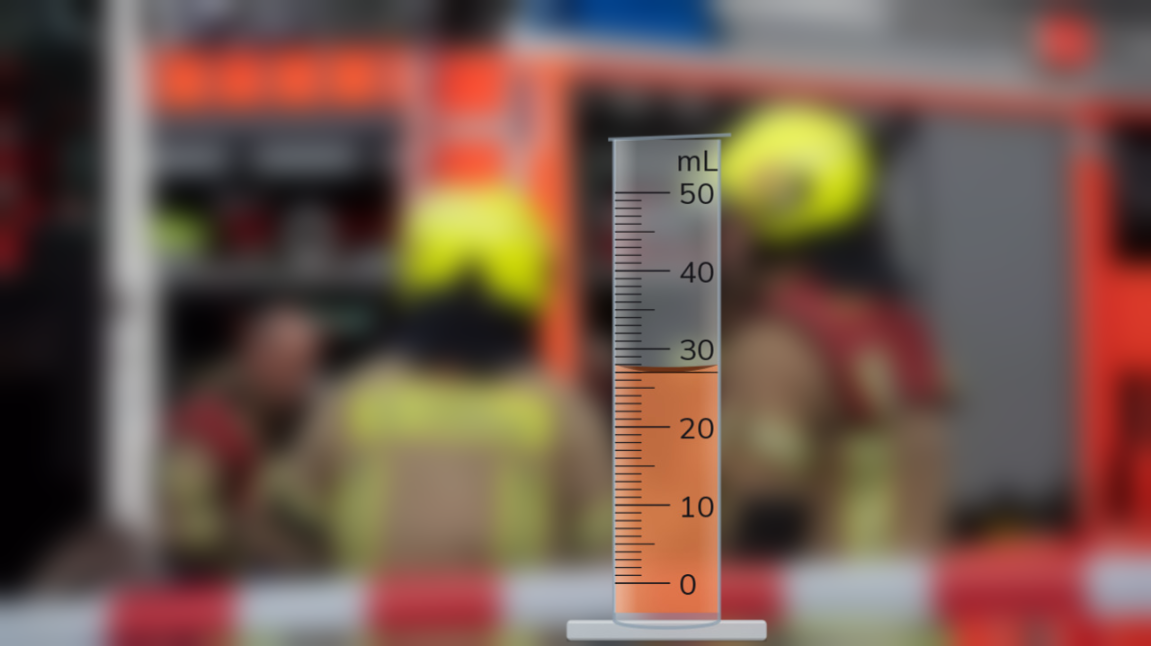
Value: 27; mL
